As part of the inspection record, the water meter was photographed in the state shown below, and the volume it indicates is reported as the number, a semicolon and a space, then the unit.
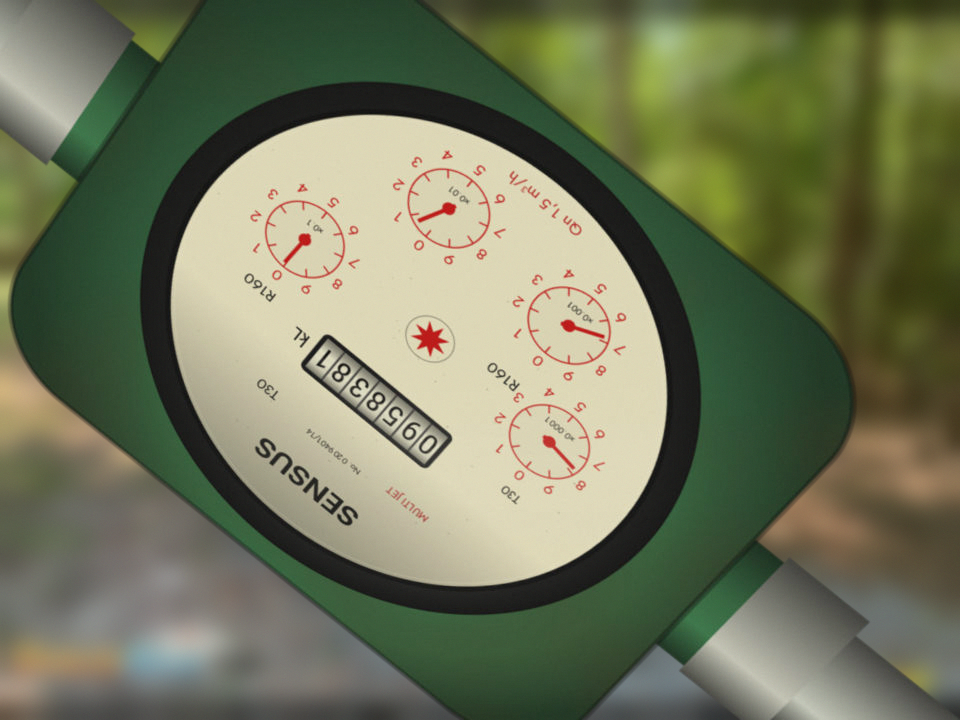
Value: 958381.0067; kL
